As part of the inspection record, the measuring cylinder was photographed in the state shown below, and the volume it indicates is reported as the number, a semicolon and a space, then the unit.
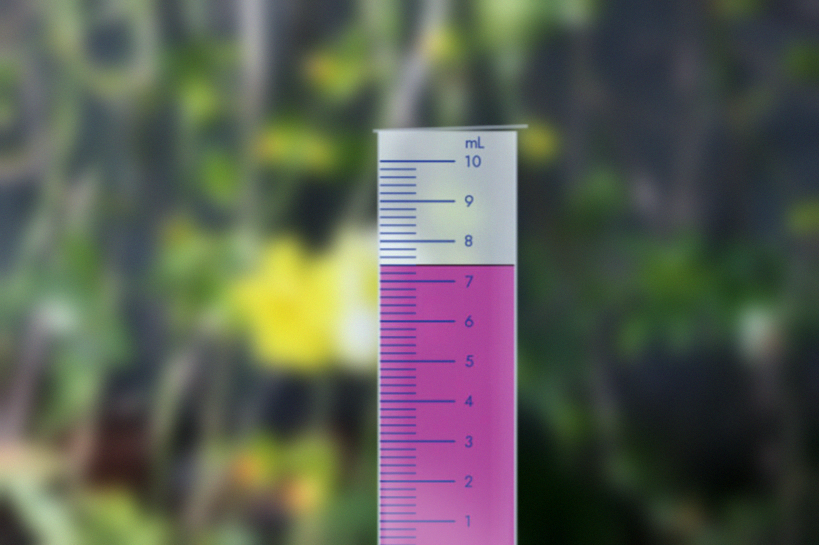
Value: 7.4; mL
